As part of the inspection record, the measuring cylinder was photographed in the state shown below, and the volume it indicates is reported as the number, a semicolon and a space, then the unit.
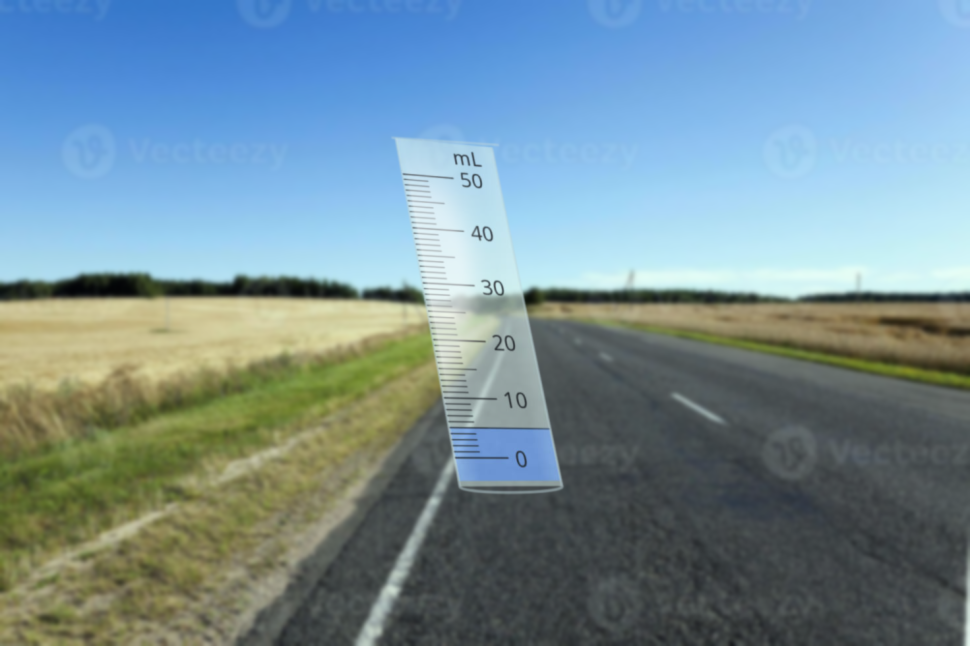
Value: 5; mL
